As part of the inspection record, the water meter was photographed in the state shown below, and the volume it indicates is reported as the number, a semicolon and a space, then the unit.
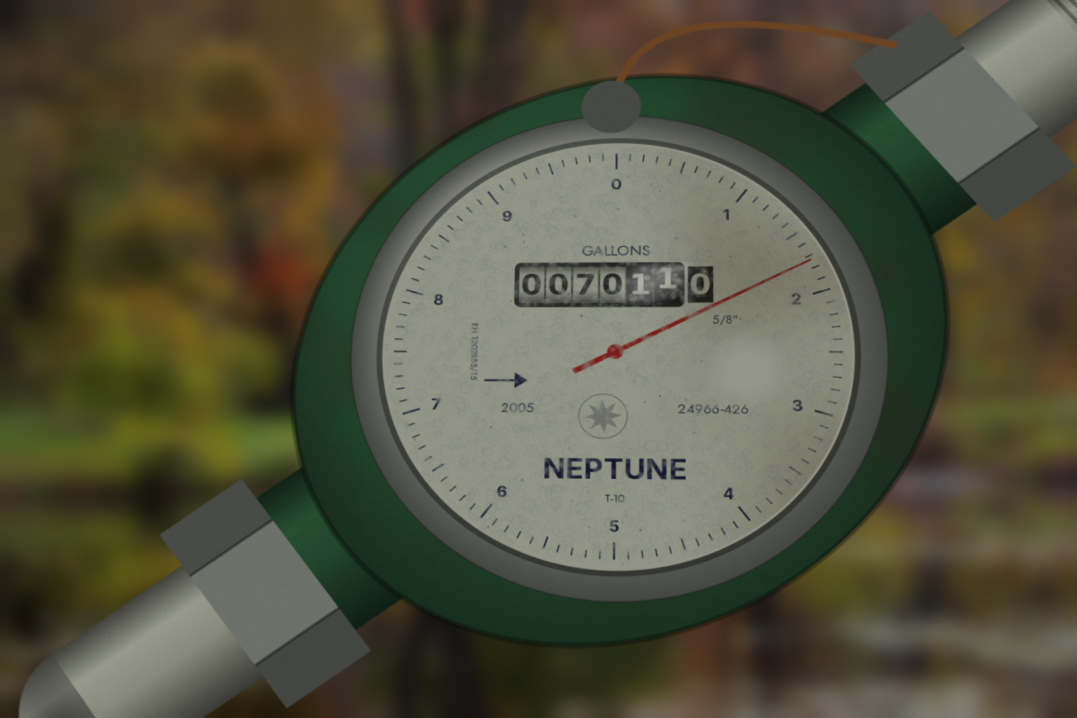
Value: 70111.7; gal
